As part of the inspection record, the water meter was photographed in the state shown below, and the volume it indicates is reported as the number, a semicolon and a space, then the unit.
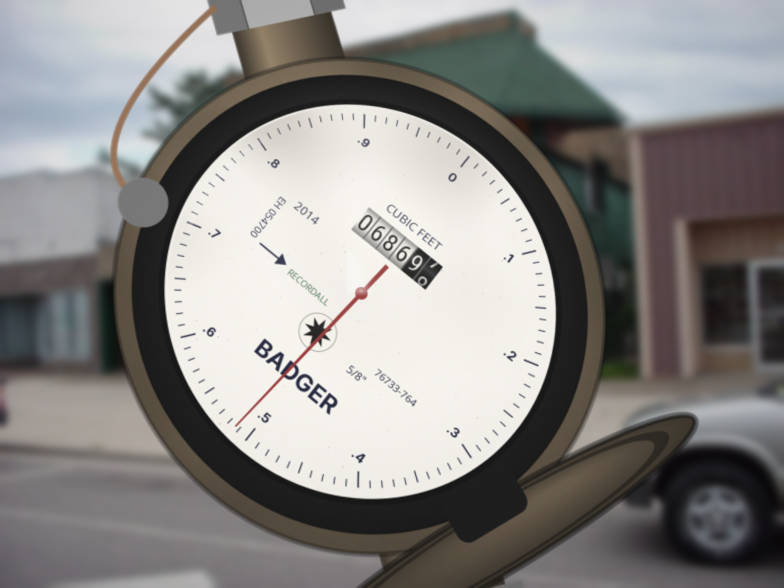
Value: 68697.51; ft³
